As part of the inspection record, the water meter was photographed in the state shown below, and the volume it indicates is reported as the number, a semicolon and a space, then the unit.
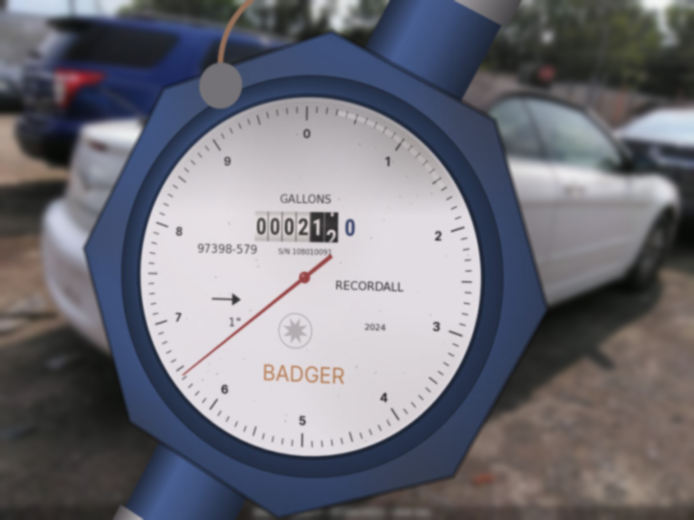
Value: 2116.4; gal
